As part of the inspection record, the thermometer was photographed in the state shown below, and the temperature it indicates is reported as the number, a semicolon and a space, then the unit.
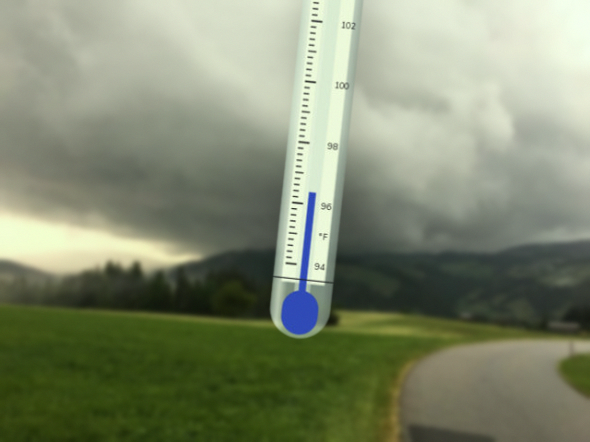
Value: 96.4; °F
